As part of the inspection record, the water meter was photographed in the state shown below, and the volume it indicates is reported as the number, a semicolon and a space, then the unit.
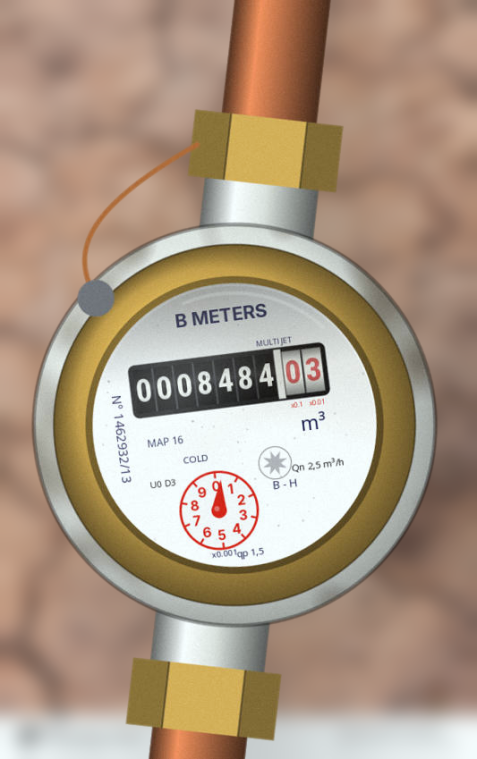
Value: 8484.030; m³
